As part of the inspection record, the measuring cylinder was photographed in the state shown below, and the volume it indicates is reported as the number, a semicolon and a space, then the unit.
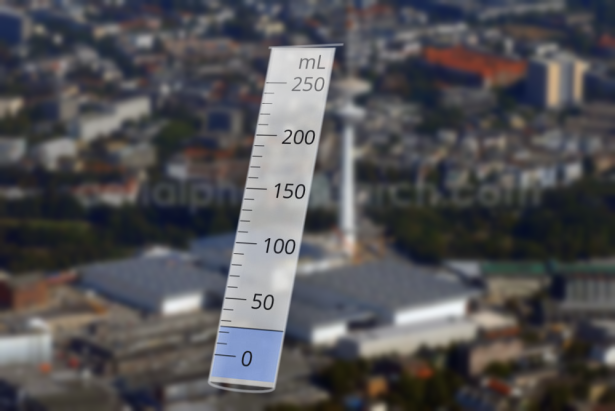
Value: 25; mL
